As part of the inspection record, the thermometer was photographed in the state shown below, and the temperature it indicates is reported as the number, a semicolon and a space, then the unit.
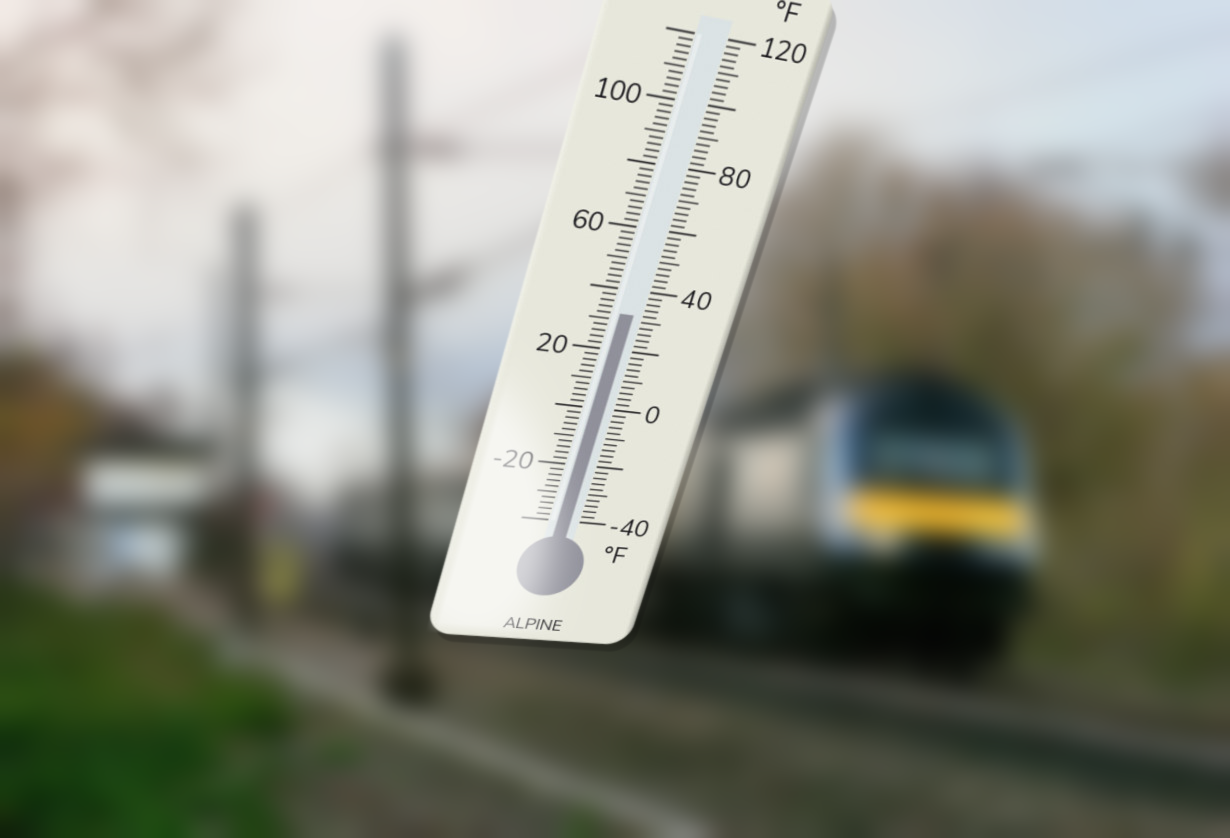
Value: 32; °F
